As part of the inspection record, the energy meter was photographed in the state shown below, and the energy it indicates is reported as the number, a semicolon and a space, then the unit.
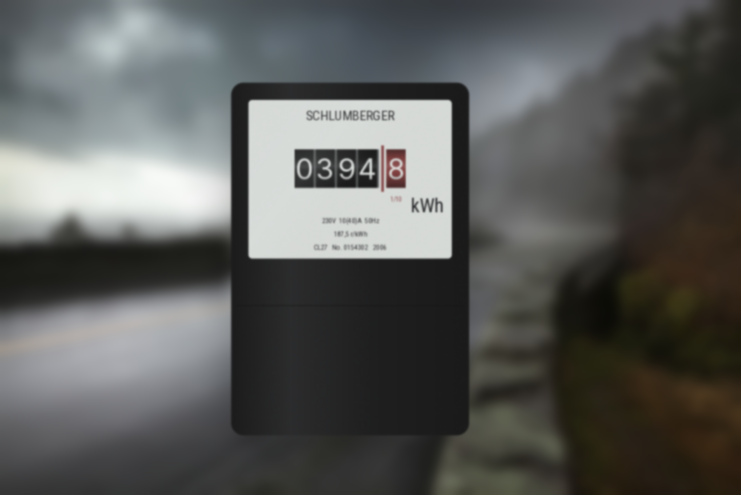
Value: 394.8; kWh
